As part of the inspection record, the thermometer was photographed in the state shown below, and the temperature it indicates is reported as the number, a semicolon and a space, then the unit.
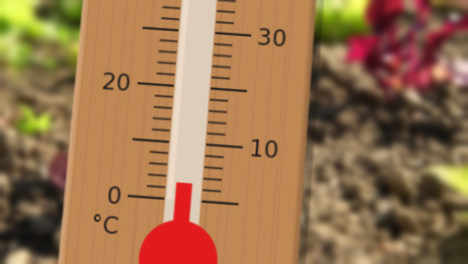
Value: 3; °C
